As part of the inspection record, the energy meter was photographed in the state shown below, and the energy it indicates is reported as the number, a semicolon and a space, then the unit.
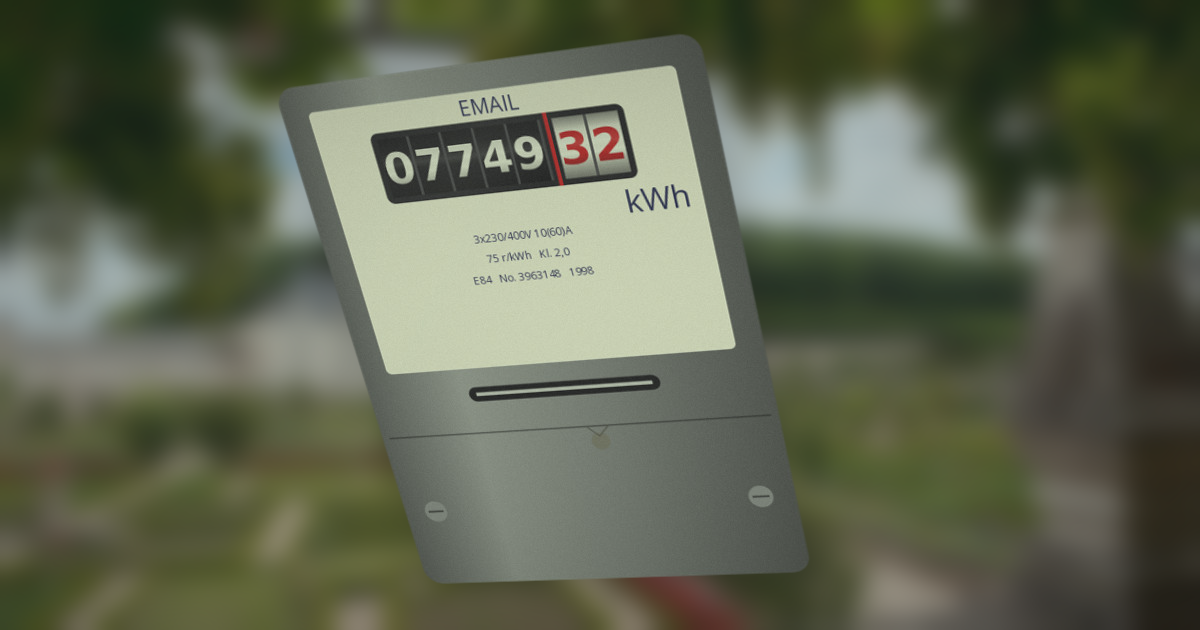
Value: 7749.32; kWh
